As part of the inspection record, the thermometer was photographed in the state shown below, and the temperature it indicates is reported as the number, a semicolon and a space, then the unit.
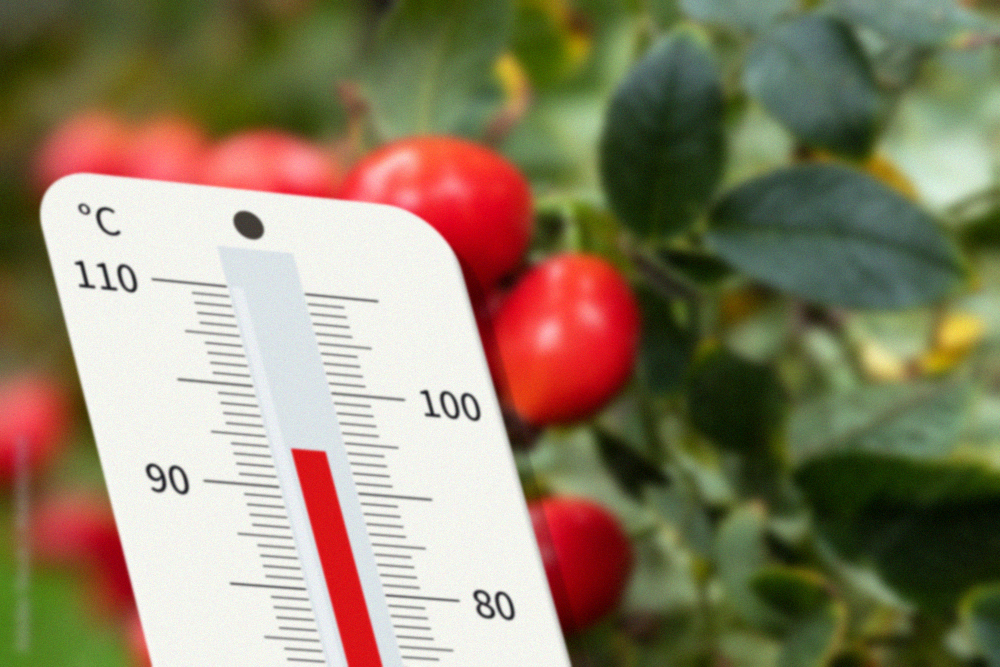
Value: 94; °C
